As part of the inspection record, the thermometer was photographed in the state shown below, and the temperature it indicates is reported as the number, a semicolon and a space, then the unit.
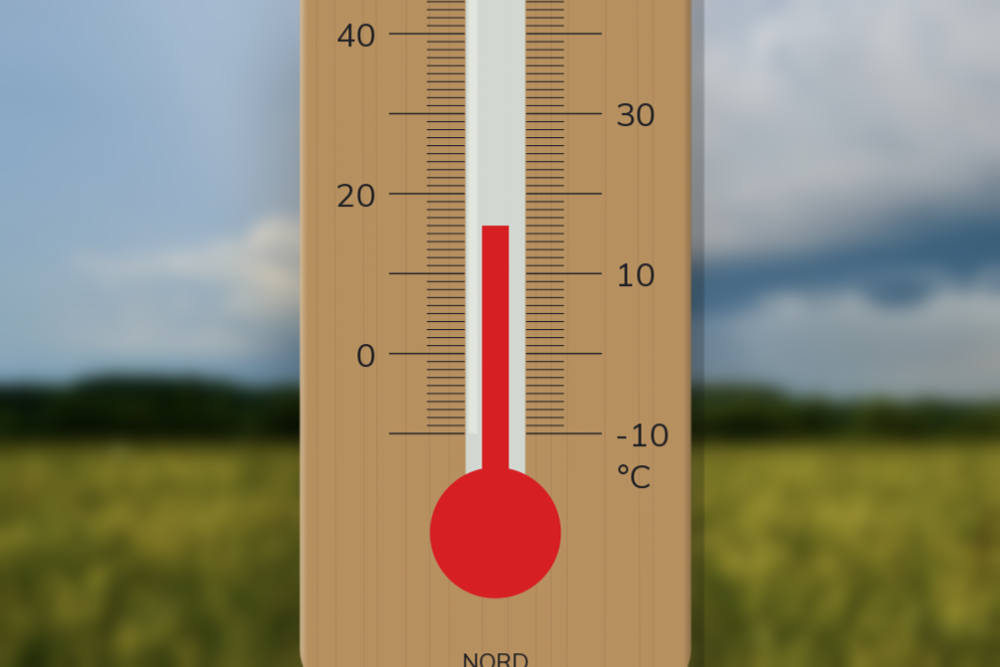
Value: 16; °C
